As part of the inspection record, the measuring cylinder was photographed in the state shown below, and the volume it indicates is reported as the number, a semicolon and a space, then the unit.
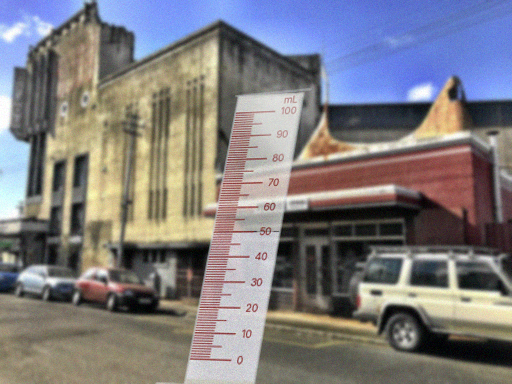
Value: 50; mL
